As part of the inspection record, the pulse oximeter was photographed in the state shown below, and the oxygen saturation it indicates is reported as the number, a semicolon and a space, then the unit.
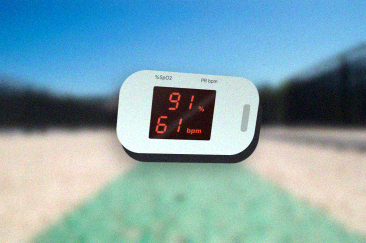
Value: 91; %
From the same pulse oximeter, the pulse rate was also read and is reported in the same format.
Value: 61; bpm
